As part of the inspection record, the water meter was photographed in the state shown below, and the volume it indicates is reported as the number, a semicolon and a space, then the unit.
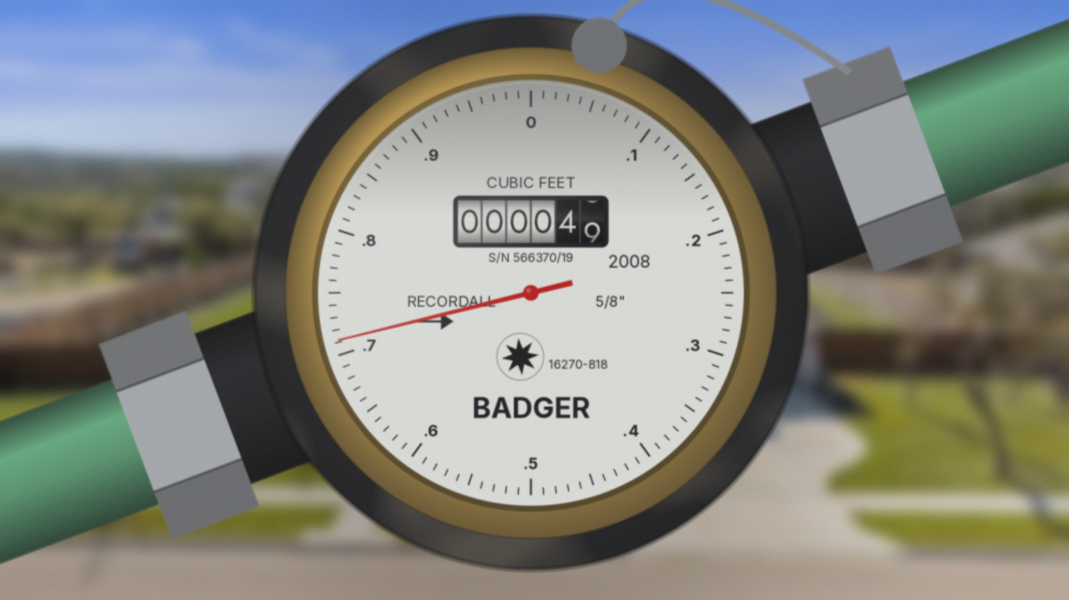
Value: 48.71; ft³
